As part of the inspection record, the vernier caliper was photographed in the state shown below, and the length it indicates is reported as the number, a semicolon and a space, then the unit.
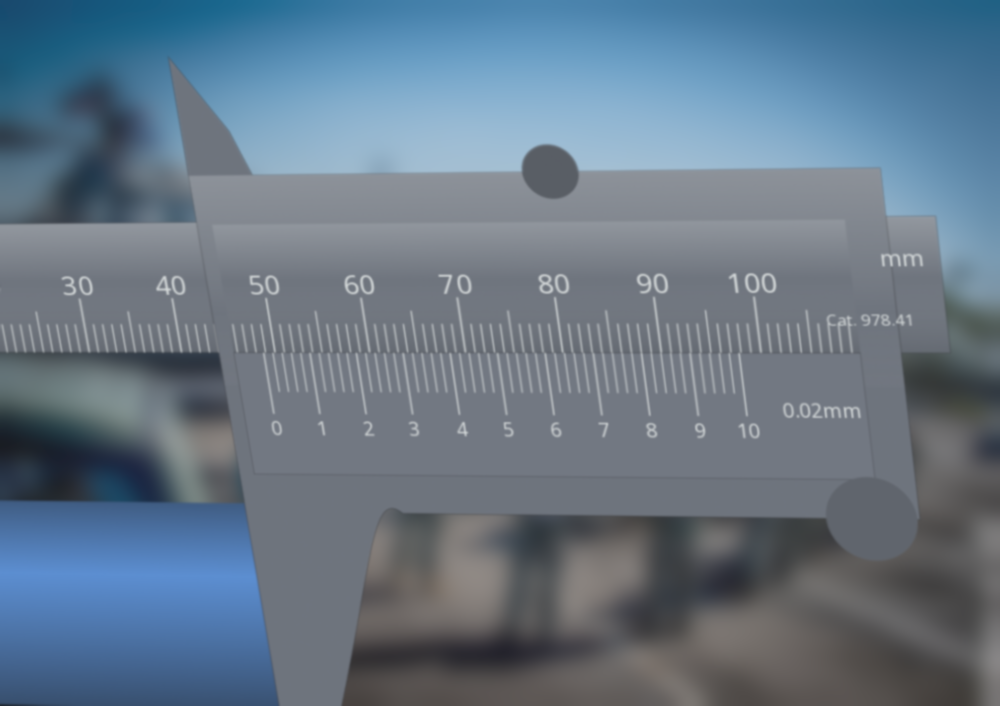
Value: 48.8; mm
